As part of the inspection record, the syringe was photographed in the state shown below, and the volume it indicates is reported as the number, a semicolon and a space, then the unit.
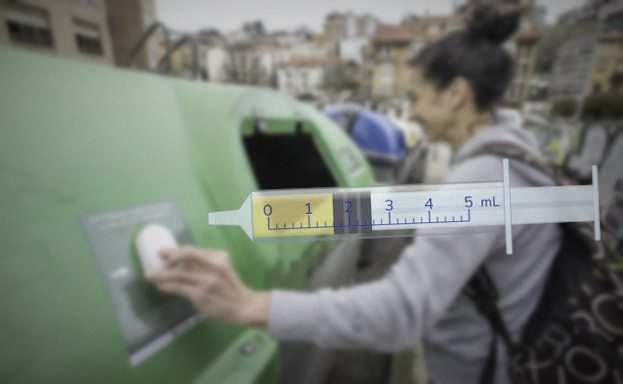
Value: 1.6; mL
